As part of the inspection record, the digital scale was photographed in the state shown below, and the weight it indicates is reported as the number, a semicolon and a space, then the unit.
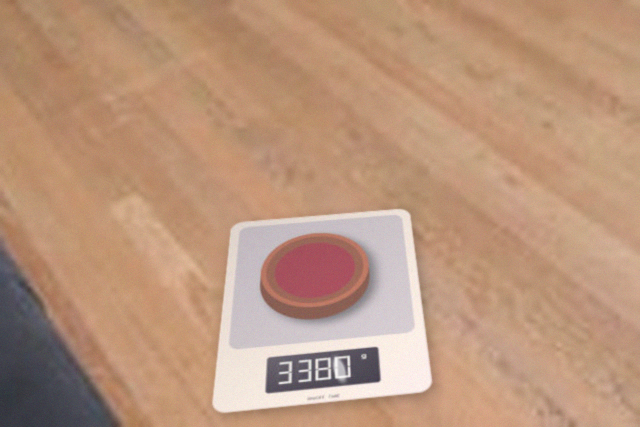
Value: 3380; g
